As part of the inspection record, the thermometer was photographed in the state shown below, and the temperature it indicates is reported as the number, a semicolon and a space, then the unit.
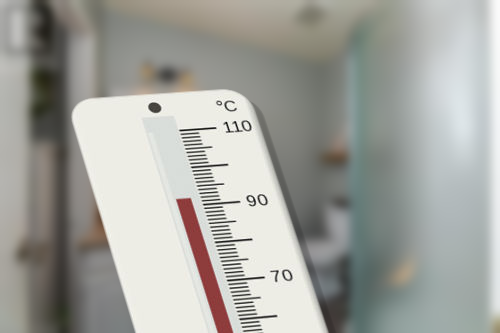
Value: 92; °C
